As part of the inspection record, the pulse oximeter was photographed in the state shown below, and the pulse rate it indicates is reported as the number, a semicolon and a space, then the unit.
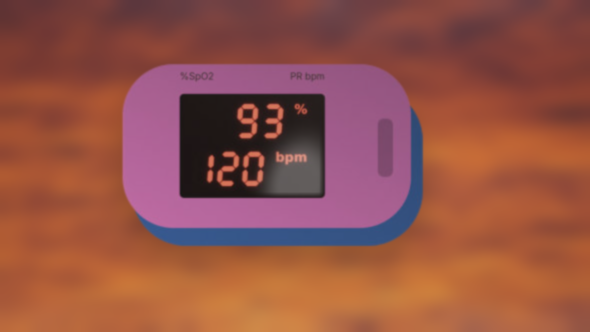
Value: 120; bpm
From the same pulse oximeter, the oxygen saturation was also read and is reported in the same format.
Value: 93; %
